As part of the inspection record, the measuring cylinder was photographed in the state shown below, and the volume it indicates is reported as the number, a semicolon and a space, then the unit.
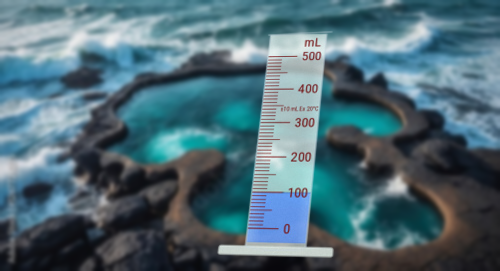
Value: 100; mL
